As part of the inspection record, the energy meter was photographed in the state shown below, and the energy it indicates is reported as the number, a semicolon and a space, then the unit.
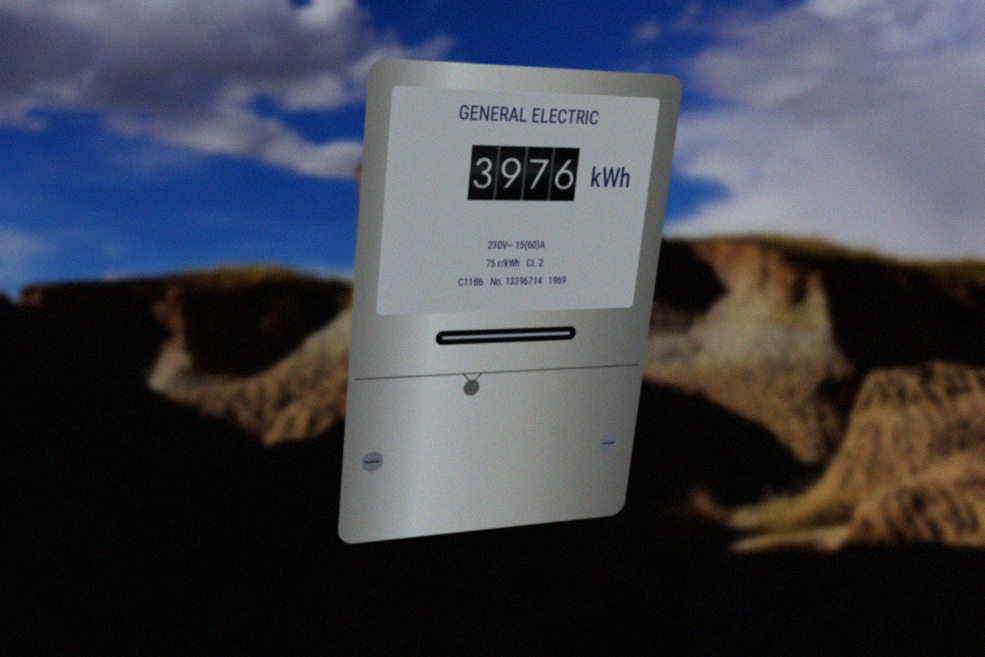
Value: 3976; kWh
